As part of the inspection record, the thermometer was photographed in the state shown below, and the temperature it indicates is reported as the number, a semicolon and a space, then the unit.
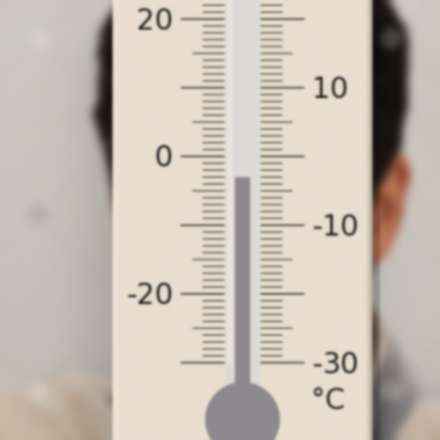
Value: -3; °C
